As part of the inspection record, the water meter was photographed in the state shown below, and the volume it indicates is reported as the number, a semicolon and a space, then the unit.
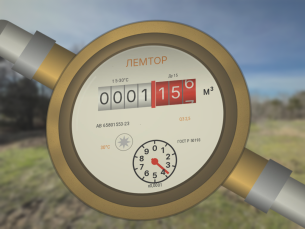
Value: 1.1563; m³
